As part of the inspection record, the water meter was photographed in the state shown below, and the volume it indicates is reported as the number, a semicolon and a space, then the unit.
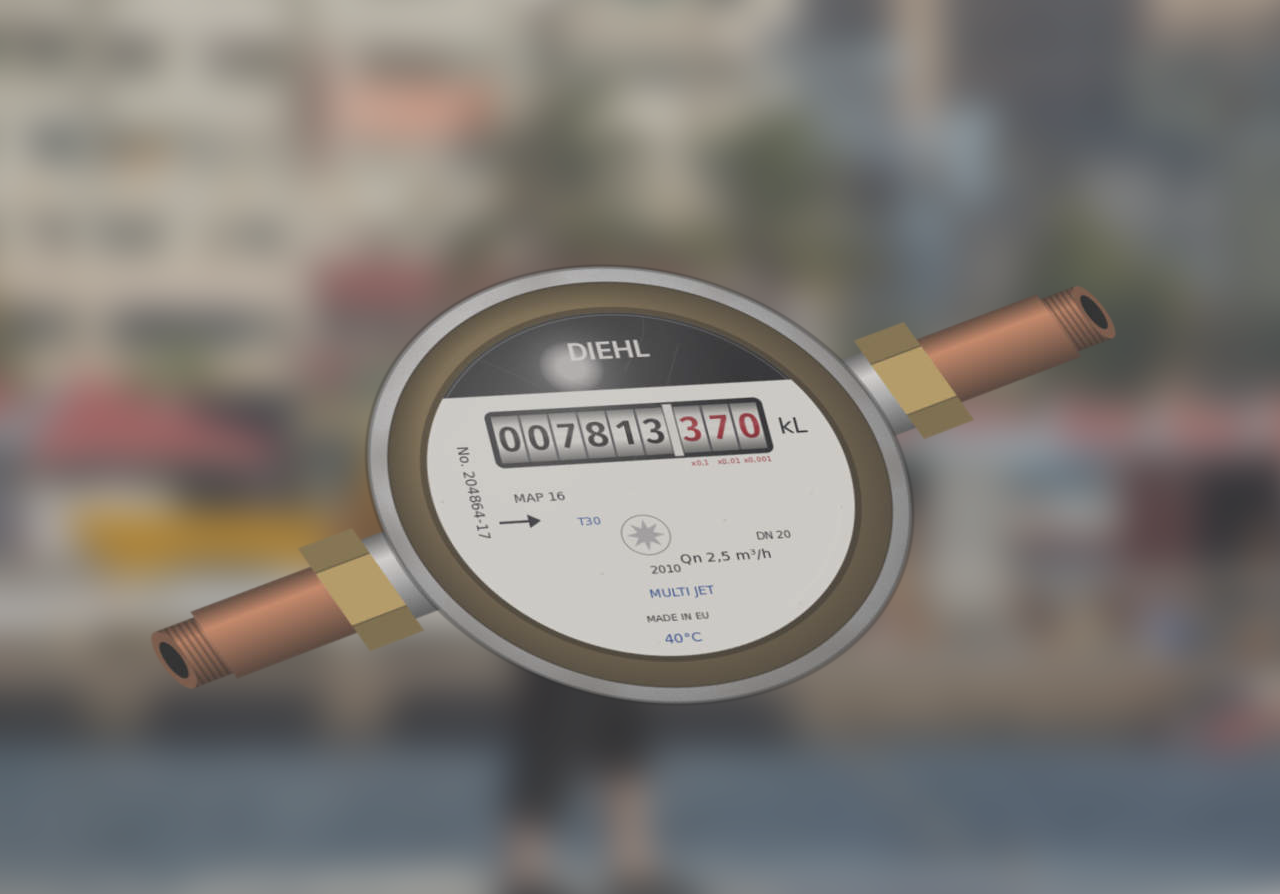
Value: 7813.370; kL
